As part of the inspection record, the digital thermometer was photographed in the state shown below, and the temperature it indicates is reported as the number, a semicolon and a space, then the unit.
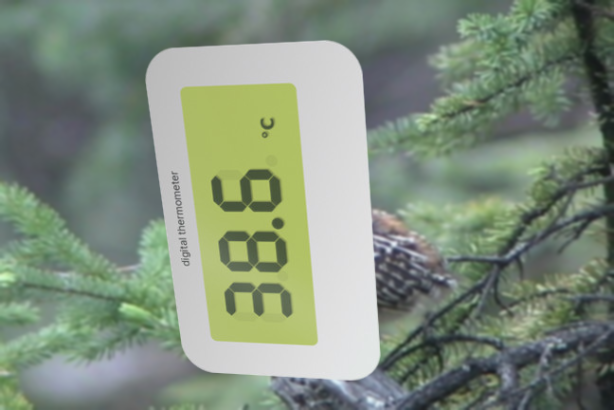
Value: 38.6; °C
